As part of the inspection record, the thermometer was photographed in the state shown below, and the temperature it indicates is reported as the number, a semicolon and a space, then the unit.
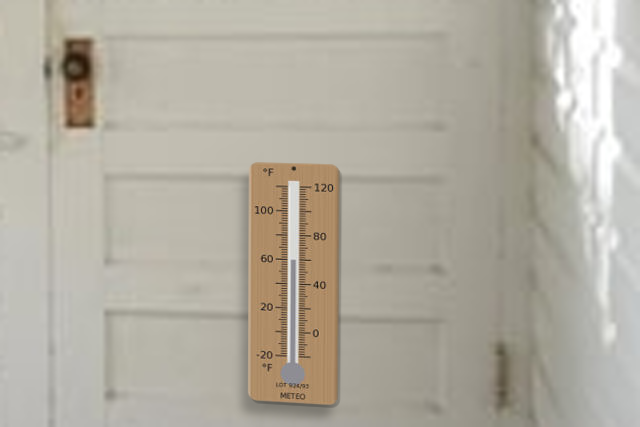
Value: 60; °F
